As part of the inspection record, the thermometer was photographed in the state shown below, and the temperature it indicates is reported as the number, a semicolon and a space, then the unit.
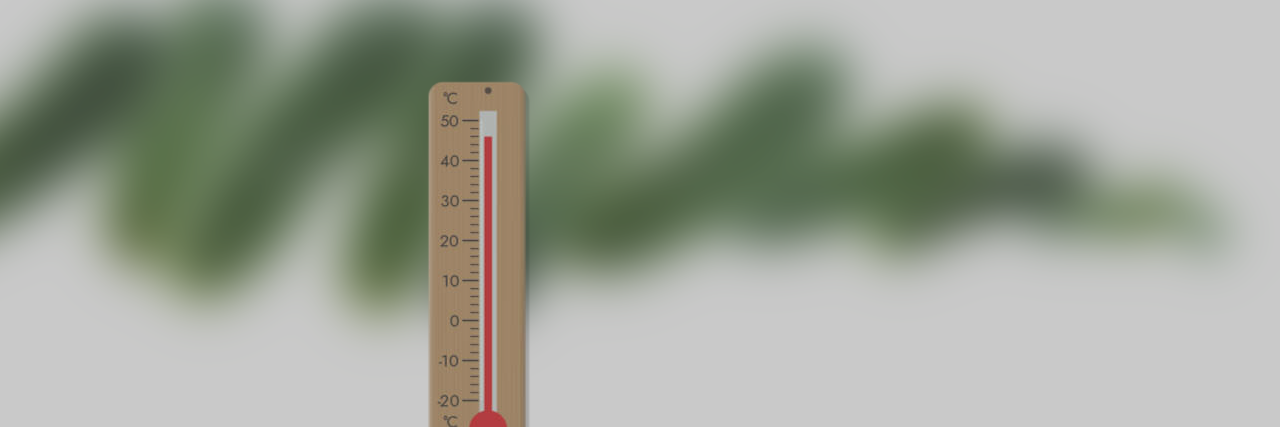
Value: 46; °C
